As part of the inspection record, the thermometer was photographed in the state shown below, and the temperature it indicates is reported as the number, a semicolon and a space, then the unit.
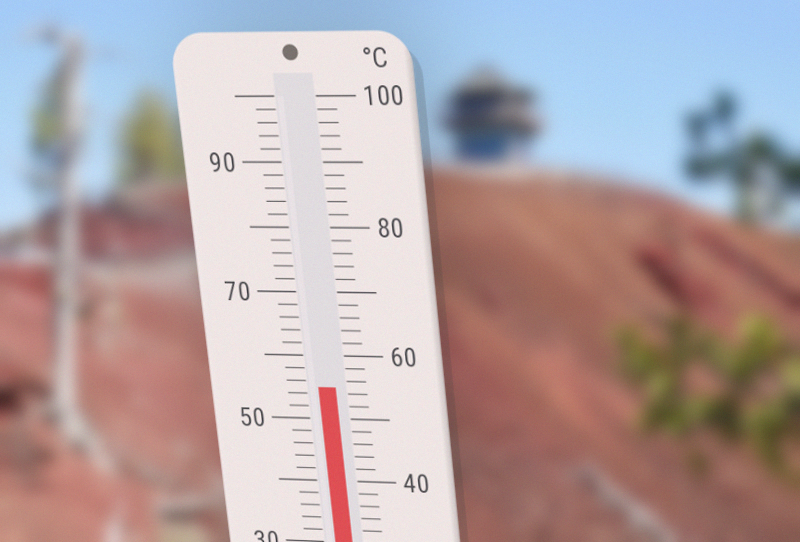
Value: 55; °C
